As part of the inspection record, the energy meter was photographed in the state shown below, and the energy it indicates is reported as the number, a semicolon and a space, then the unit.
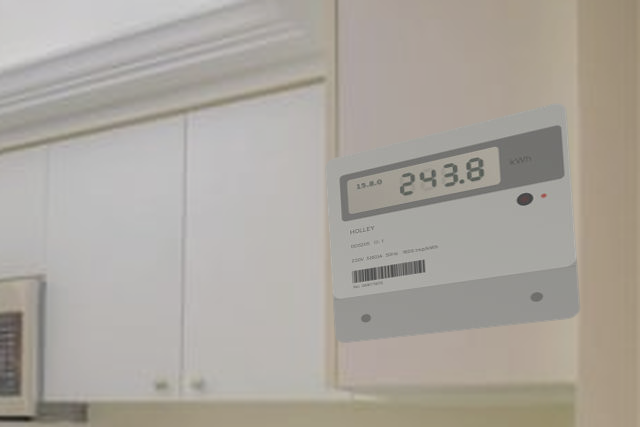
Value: 243.8; kWh
